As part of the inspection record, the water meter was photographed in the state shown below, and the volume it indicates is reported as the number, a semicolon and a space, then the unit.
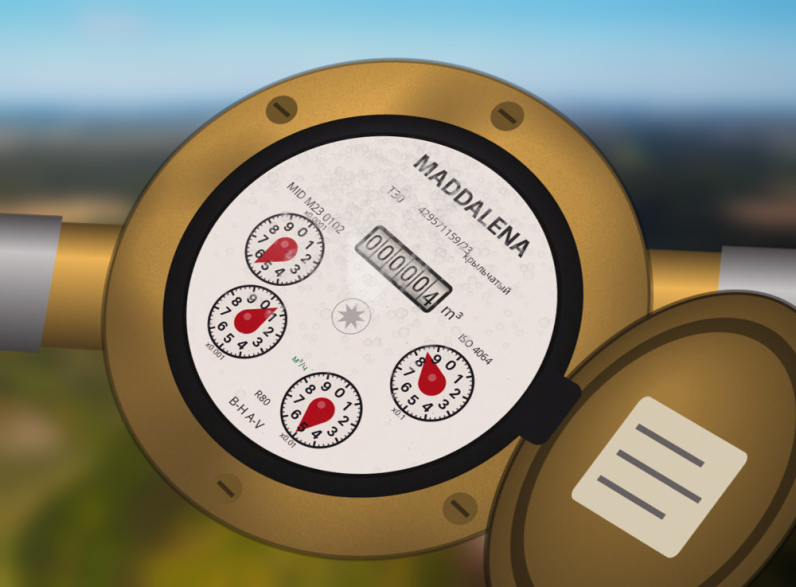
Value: 3.8505; m³
